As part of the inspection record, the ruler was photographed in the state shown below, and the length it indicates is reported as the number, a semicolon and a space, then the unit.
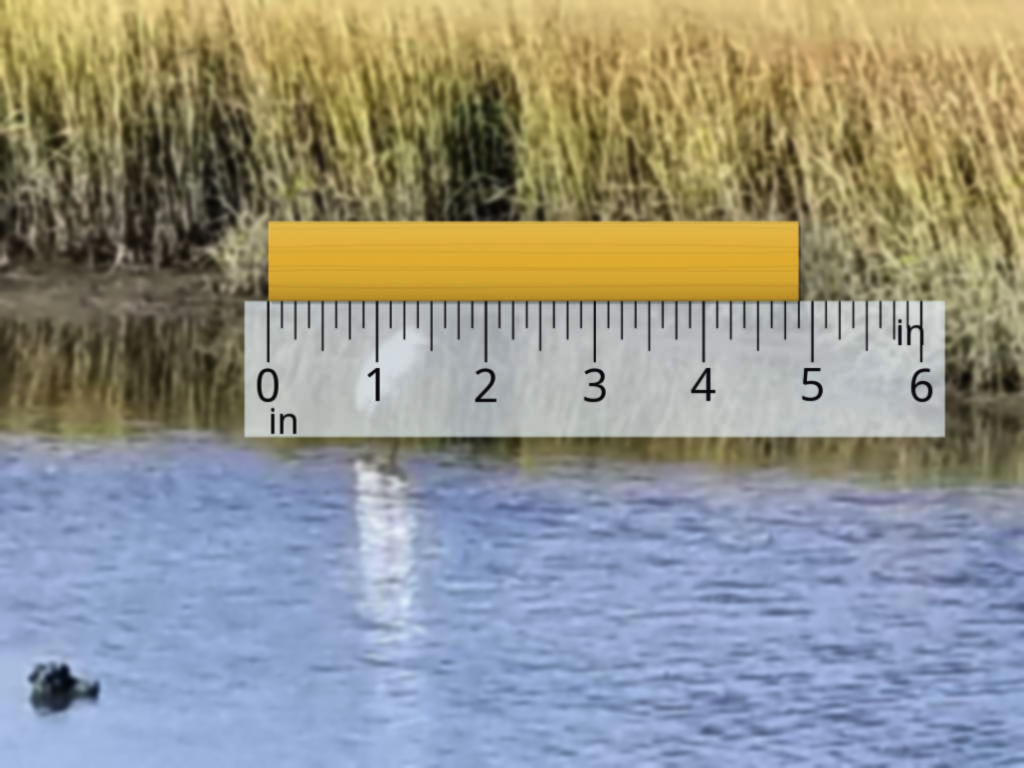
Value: 4.875; in
